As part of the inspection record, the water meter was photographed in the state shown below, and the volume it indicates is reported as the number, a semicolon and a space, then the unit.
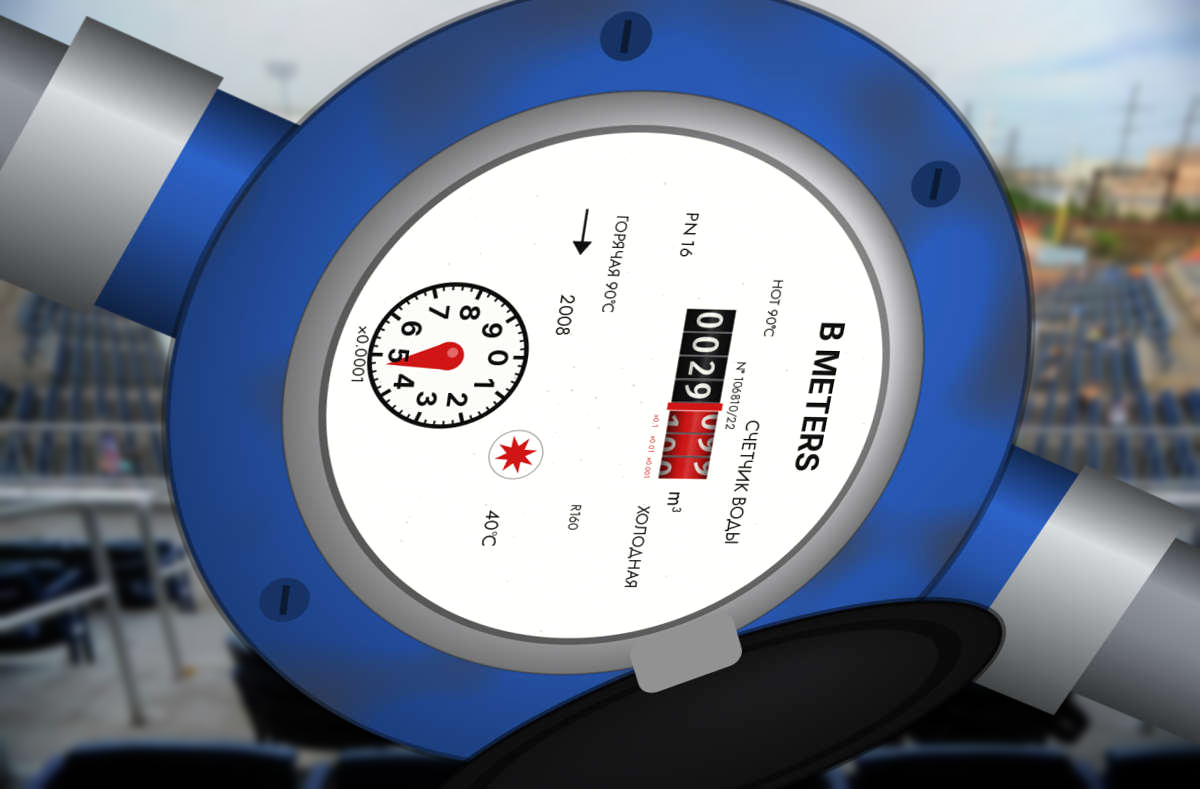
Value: 29.0994; m³
